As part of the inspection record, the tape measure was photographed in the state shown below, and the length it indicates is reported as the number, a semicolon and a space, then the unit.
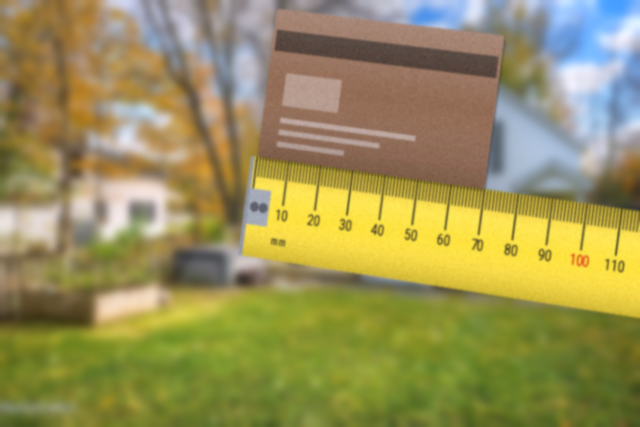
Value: 70; mm
